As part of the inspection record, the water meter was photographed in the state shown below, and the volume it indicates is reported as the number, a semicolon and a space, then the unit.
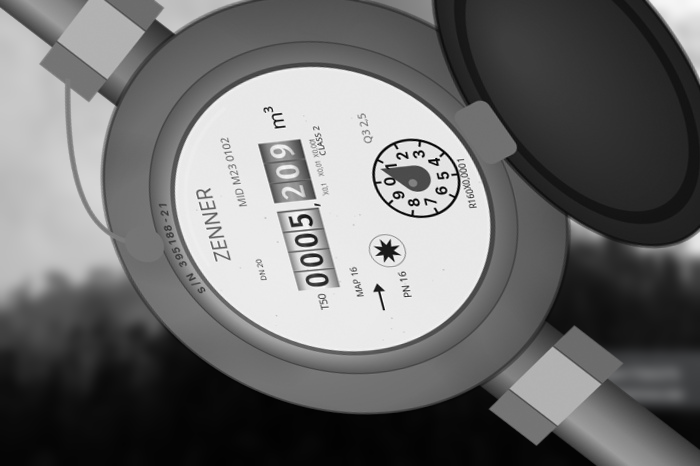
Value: 5.2090; m³
